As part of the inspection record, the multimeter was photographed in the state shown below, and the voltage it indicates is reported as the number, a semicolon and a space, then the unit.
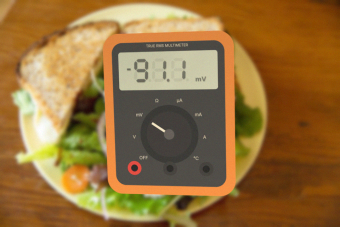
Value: -91.1; mV
